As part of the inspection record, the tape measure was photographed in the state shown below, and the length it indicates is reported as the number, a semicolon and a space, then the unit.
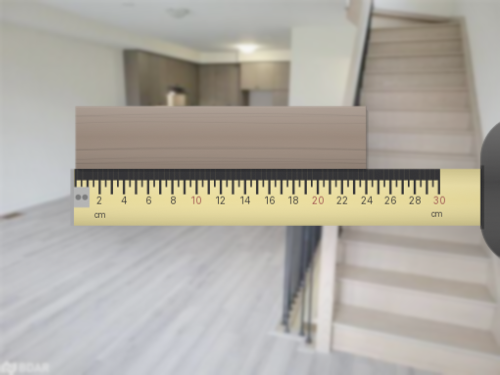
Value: 24; cm
